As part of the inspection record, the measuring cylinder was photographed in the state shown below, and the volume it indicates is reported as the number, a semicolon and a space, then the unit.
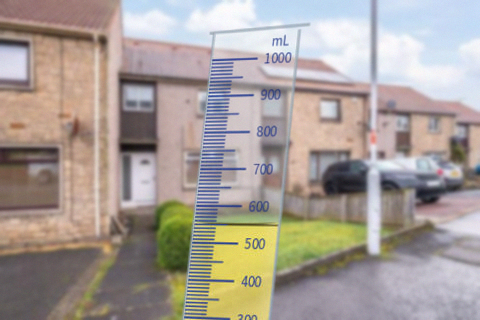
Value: 550; mL
